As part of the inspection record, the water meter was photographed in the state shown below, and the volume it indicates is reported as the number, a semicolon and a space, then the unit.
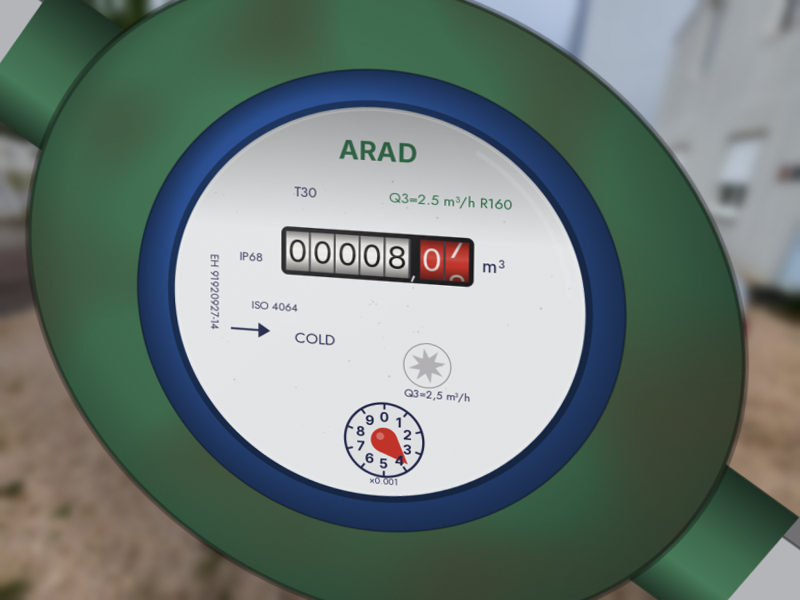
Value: 8.073; m³
